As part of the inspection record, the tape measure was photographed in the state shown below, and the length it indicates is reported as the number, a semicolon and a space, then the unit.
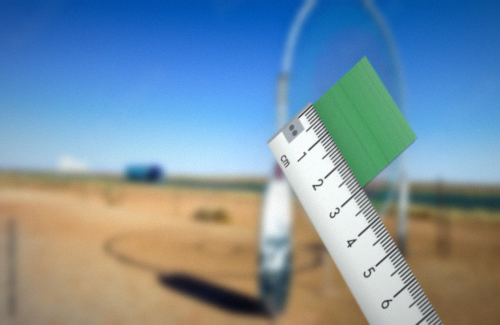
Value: 3; cm
